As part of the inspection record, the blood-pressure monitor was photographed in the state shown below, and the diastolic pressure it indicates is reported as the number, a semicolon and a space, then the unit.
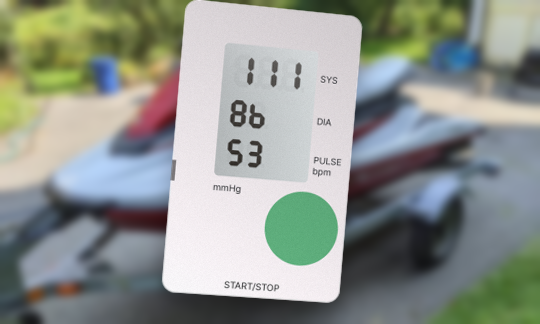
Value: 86; mmHg
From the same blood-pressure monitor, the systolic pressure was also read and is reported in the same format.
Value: 111; mmHg
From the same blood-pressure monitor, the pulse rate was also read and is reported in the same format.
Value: 53; bpm
